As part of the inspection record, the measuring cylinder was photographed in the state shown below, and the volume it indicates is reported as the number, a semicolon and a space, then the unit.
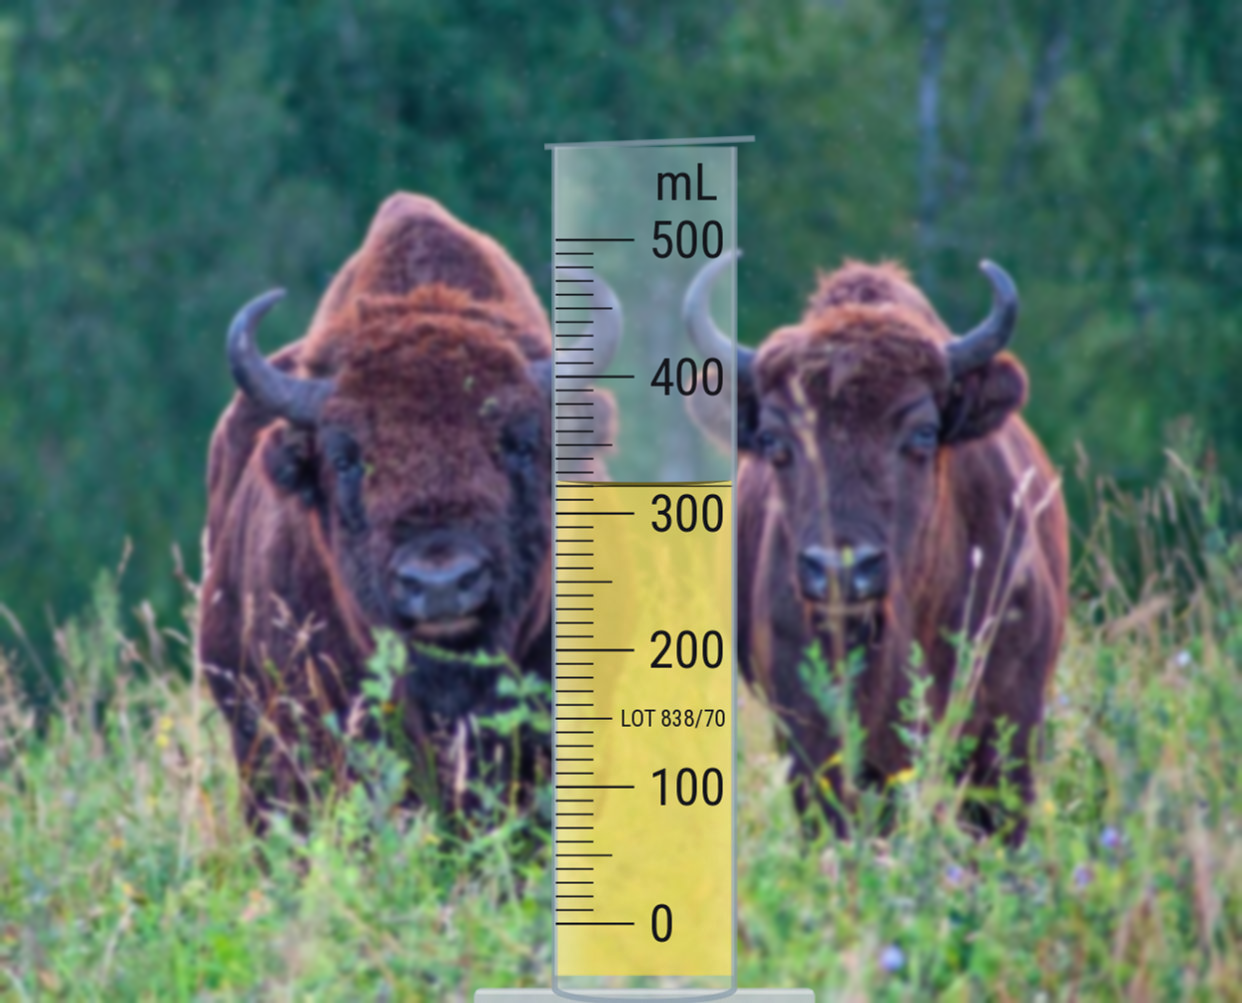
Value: 320; mL
